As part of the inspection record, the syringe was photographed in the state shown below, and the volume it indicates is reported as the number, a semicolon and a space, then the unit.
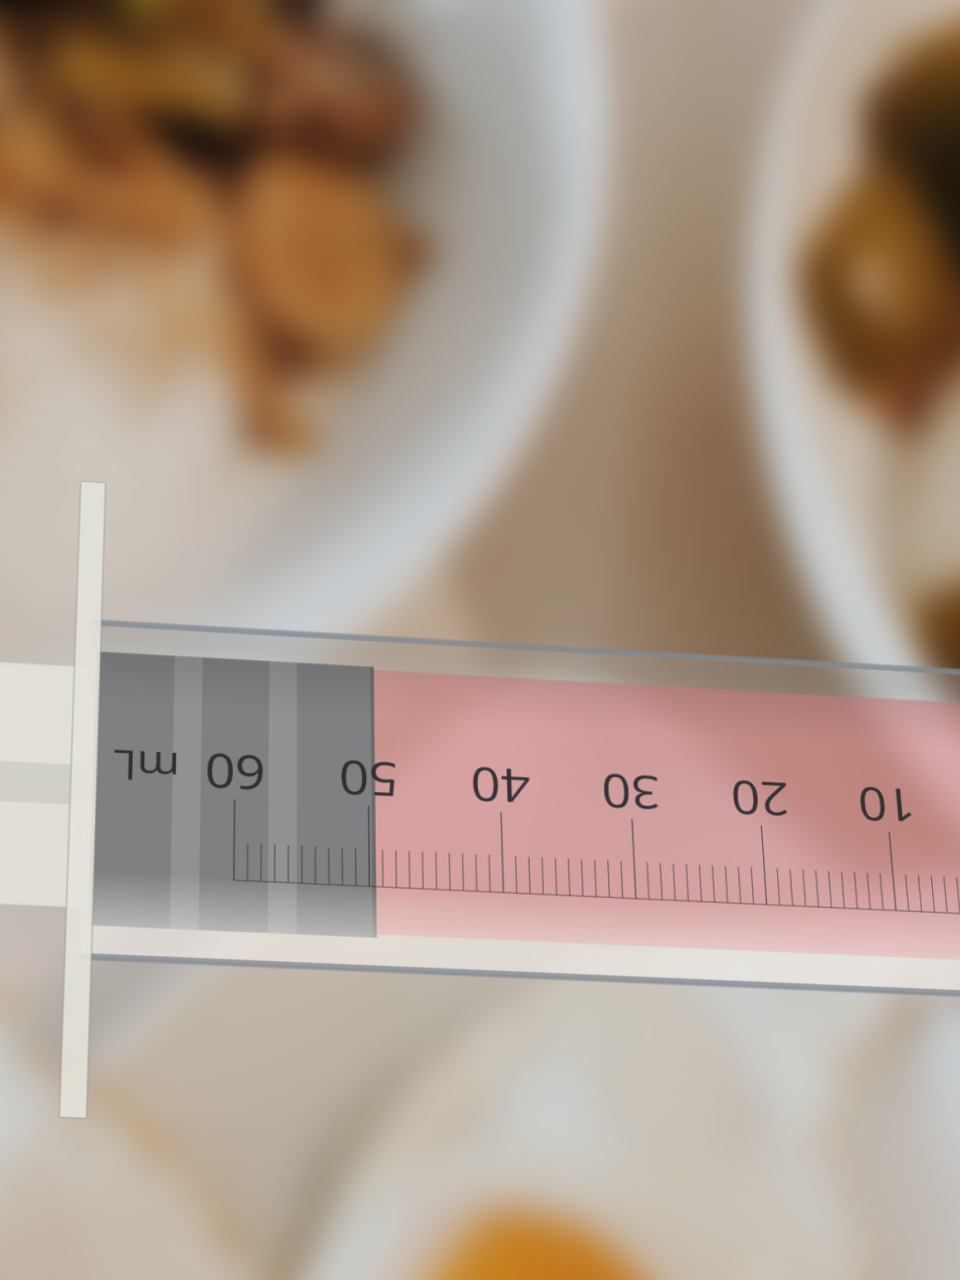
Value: 49.5; mL
